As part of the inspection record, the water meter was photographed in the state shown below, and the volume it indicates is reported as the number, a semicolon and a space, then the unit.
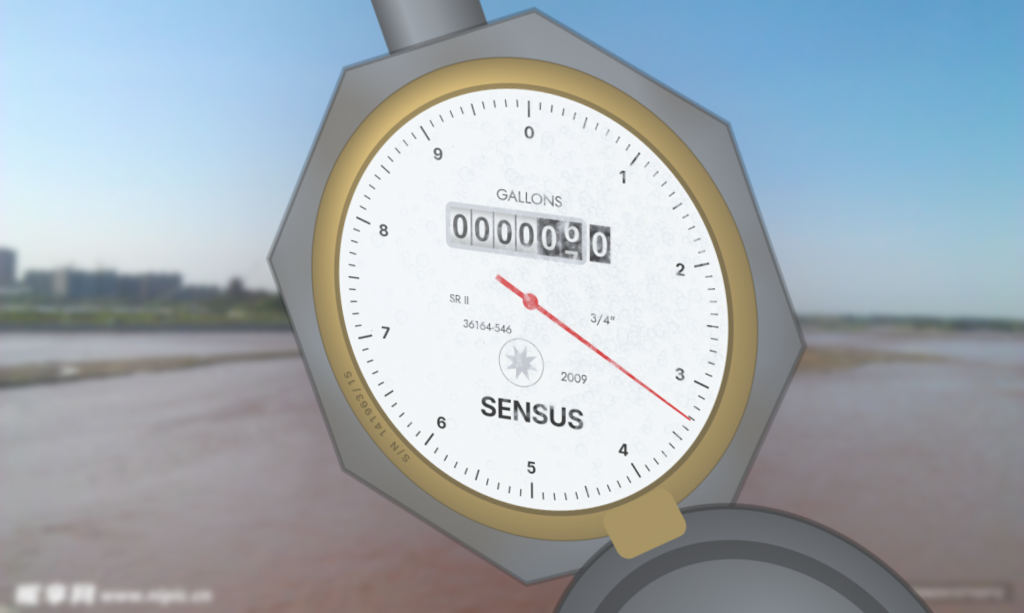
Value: 63.3; gal
